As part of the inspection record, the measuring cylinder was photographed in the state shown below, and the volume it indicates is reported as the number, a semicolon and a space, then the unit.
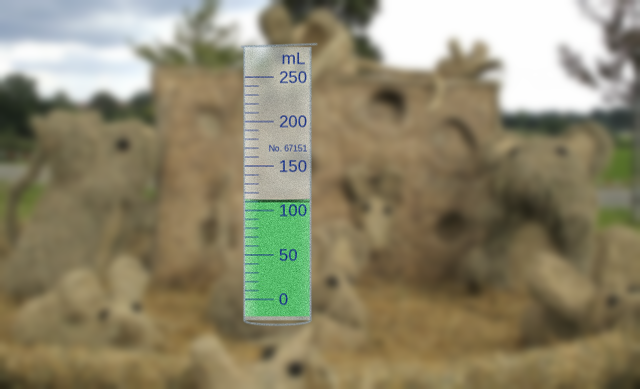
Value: 110; mL
